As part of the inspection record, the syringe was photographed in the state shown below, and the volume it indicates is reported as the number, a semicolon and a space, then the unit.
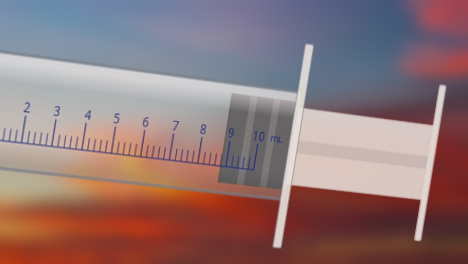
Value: 8.8; mL
